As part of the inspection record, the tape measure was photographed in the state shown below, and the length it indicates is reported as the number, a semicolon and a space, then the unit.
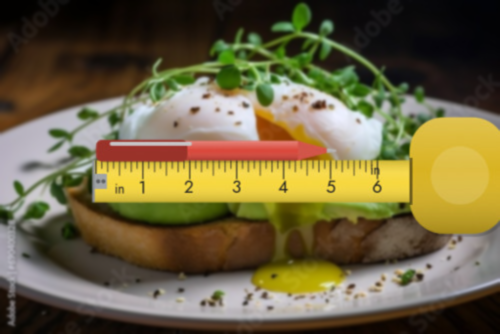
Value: 5.125; in
